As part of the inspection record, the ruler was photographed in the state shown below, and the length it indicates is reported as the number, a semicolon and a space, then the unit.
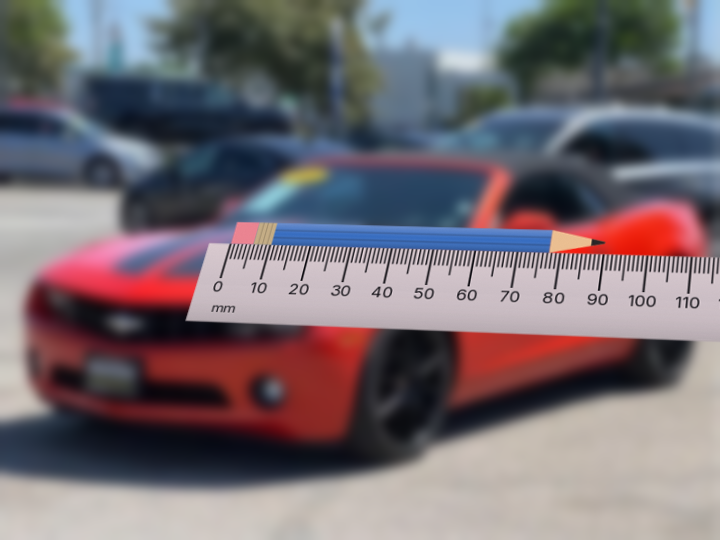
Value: 90; mm
